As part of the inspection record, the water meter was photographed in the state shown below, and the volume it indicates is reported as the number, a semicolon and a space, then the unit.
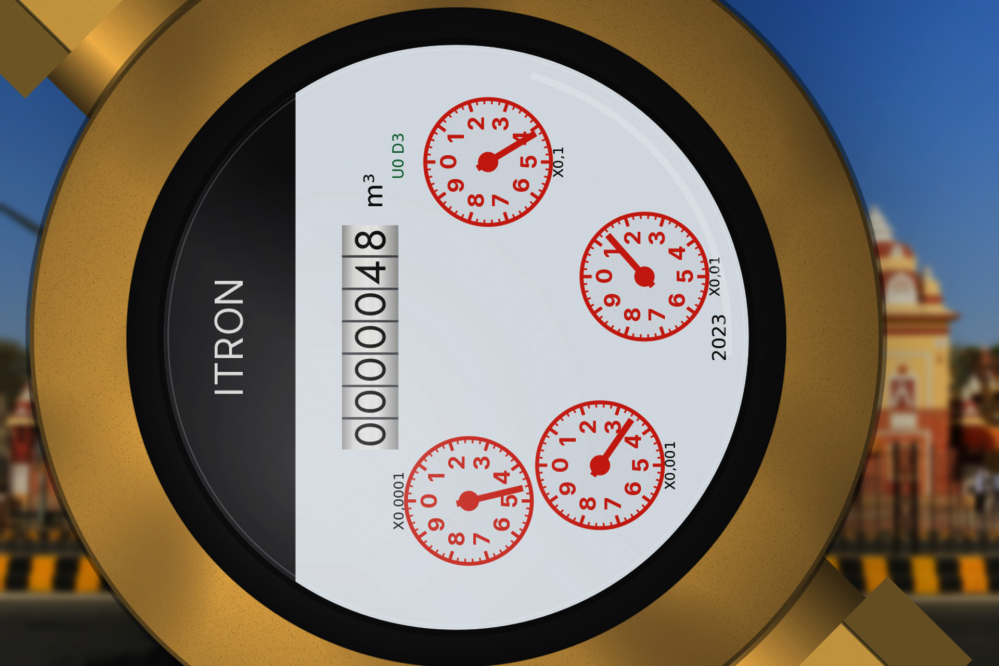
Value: 48.4134; m³
